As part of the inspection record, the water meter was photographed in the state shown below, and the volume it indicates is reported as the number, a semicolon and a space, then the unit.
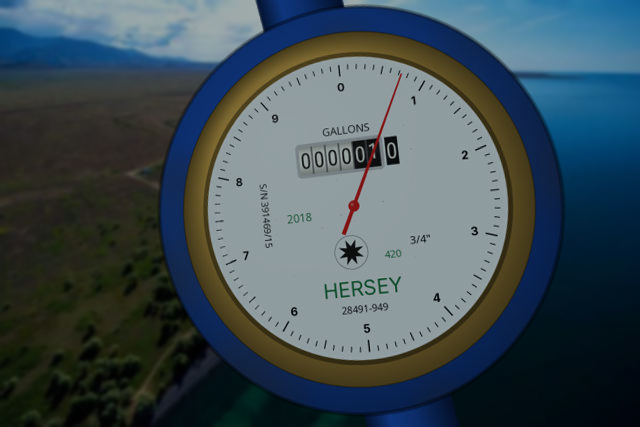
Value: 10.7; gal
